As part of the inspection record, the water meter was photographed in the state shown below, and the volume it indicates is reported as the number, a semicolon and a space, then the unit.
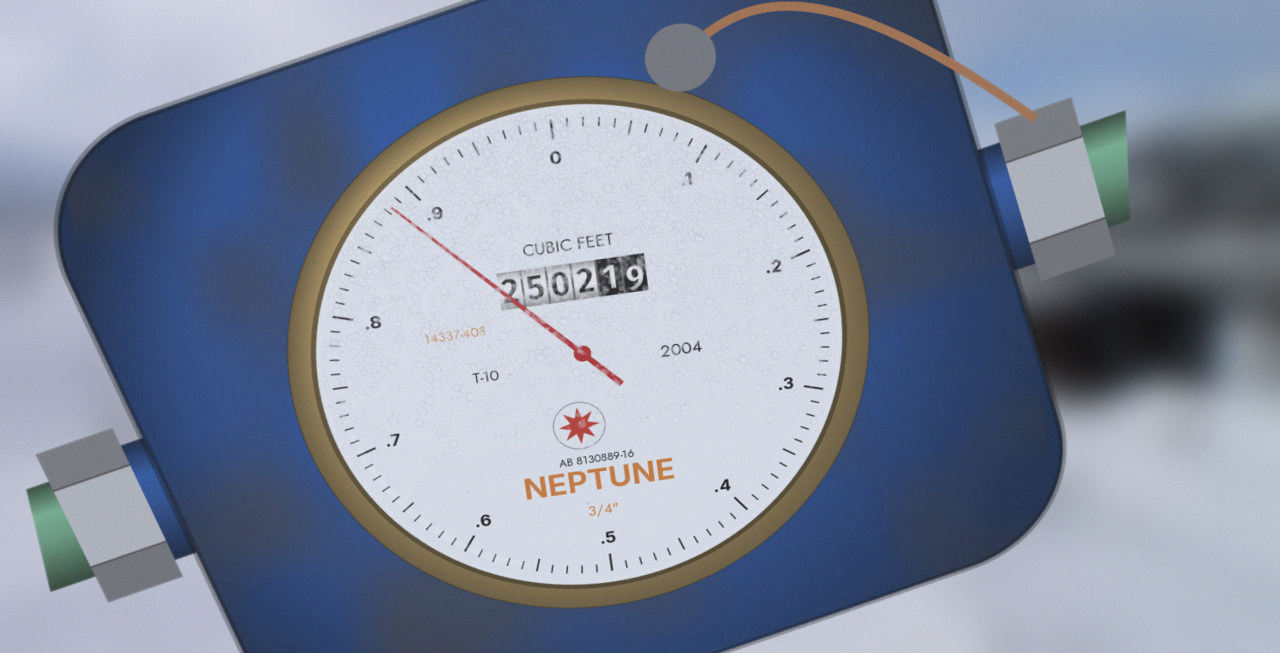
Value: 250218.88; ft³
